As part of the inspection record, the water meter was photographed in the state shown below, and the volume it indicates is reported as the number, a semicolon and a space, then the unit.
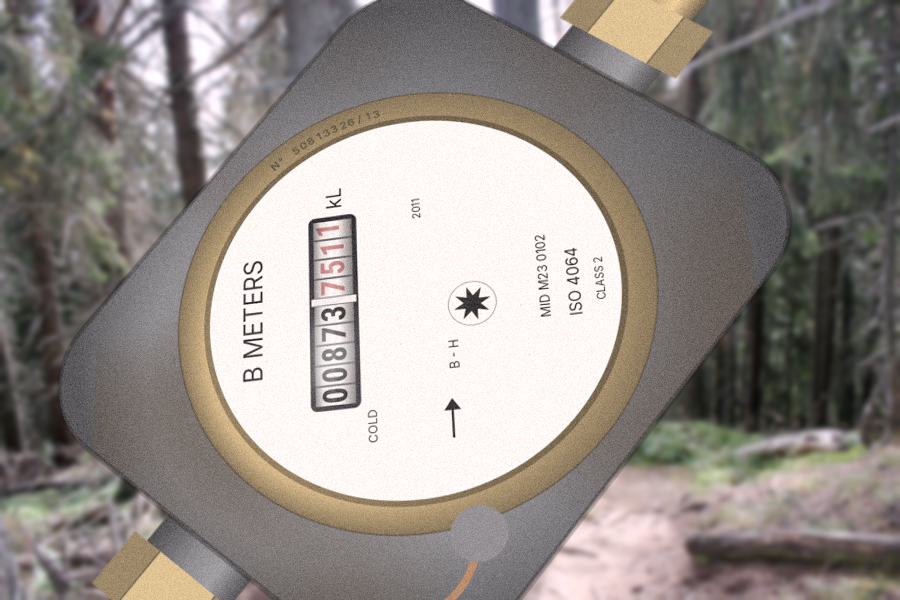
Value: 873.7511; kL
